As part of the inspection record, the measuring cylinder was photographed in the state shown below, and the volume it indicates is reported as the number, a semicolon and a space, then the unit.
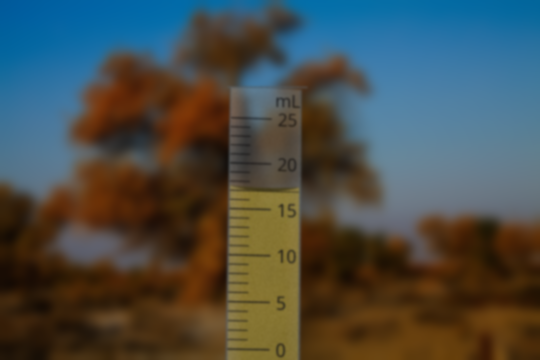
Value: 17; mL
